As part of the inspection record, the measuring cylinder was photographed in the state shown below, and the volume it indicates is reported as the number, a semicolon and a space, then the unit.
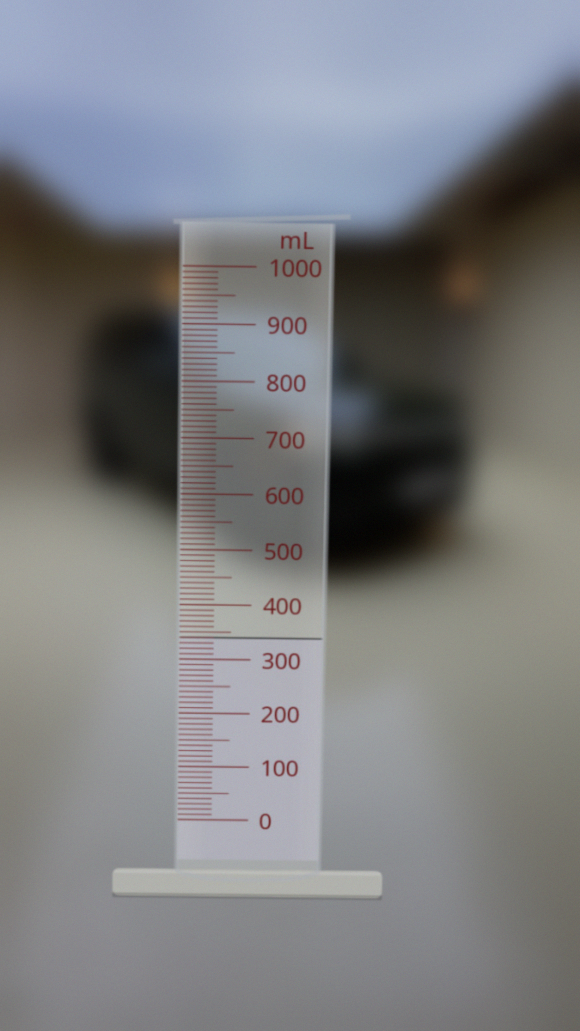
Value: 340; mL
